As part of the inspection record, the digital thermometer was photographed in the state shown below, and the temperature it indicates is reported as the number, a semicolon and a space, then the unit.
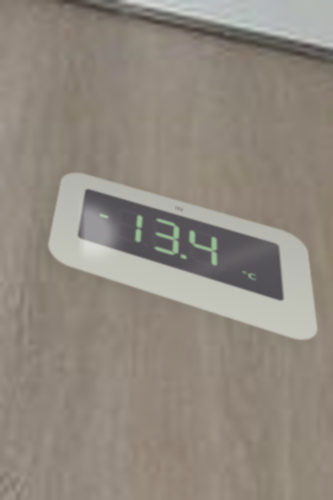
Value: -13.4; °C
